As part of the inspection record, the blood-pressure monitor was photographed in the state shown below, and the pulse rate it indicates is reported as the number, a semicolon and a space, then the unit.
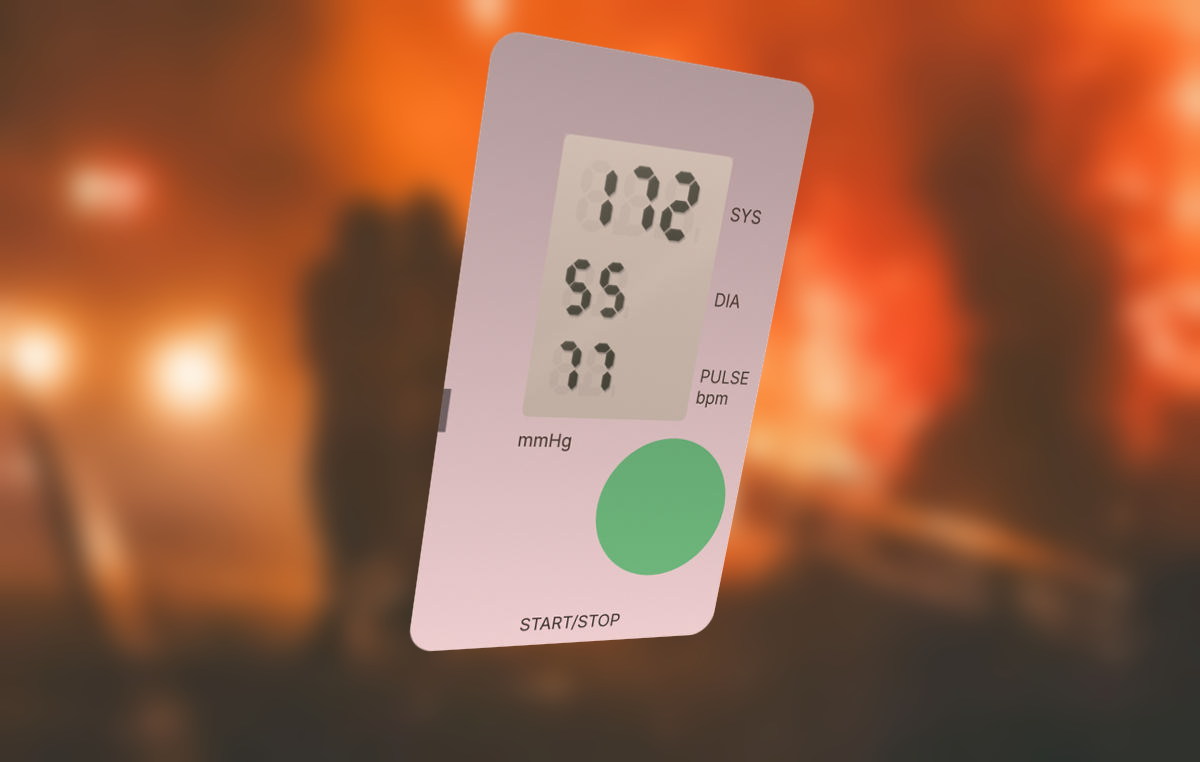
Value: 77; bpm
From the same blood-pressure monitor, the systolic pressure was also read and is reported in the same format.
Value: 172; mmHg
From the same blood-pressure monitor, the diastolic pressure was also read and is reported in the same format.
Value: 55; mmHg
